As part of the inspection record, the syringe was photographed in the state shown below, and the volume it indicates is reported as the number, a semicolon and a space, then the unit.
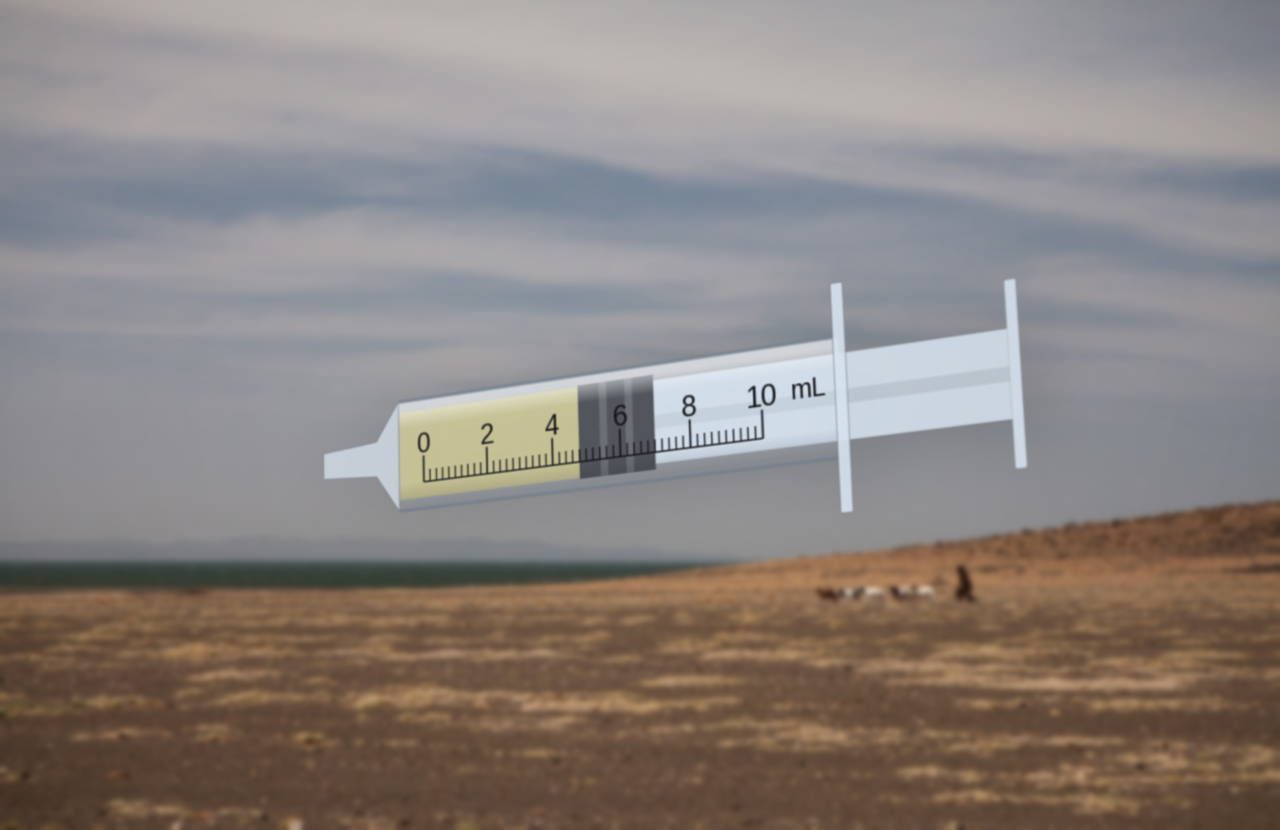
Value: 4.8; mL
